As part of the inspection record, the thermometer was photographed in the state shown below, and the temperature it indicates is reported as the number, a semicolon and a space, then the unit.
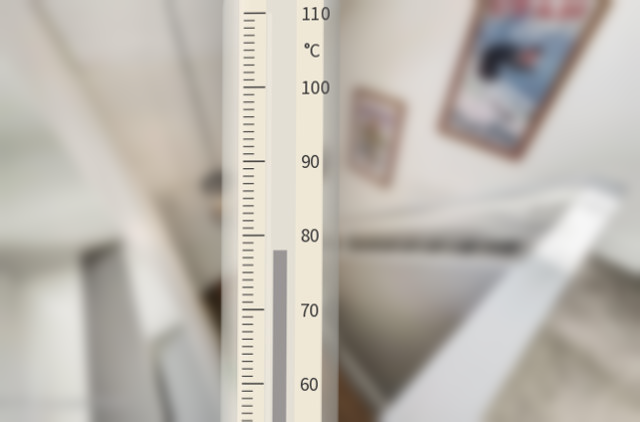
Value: 78; °C
